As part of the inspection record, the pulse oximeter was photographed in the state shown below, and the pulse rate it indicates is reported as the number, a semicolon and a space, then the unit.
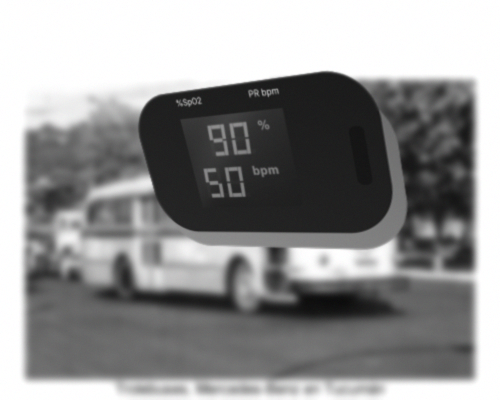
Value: 50; bpm
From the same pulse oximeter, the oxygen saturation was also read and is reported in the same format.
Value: 90; %
